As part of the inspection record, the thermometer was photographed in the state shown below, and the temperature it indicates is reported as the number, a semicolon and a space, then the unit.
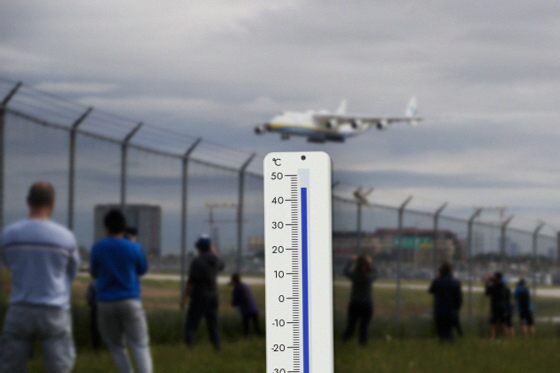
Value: 45; °C
